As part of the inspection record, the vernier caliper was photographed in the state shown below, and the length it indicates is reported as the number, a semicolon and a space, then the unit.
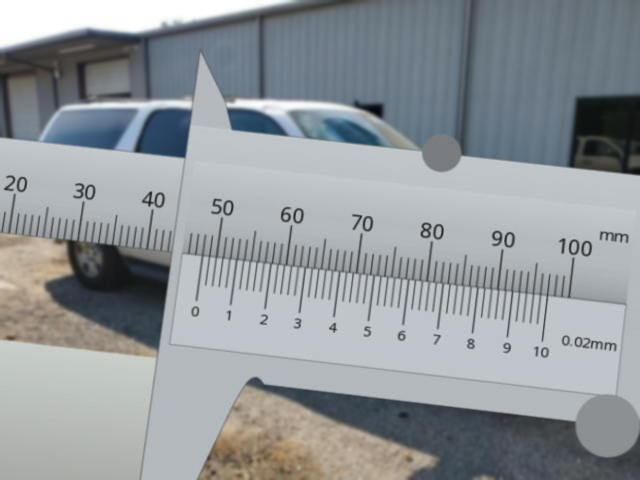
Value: 48.0; mm
